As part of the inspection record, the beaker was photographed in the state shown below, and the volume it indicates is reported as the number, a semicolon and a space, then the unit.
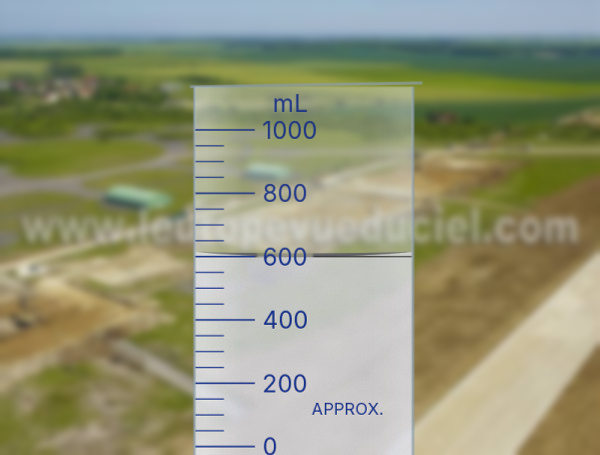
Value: 600; mL
